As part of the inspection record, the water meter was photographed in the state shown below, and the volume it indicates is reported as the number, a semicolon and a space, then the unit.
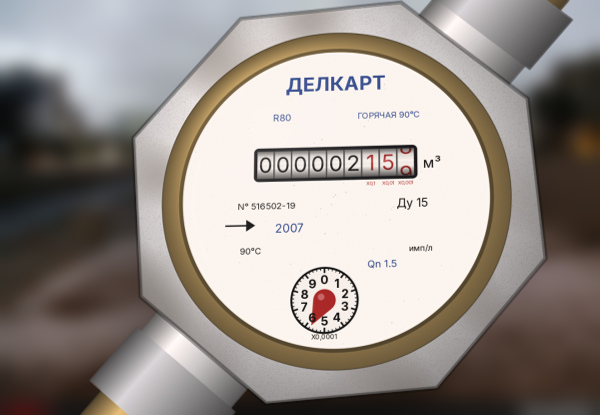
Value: 2.1585; m³
